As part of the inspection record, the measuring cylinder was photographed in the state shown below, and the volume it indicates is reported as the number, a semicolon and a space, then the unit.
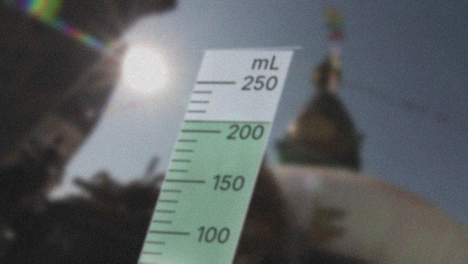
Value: 210; mL
